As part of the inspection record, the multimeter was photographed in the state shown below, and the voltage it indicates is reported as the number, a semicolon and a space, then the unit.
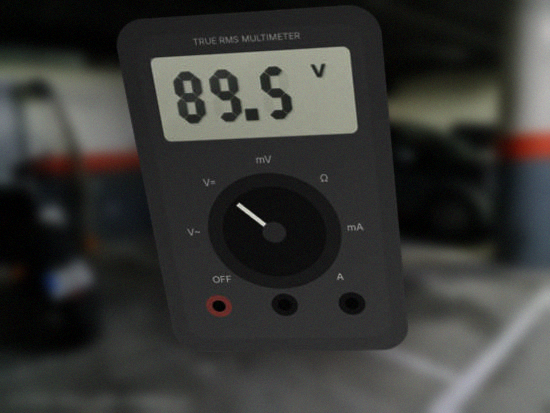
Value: 89.5; V
